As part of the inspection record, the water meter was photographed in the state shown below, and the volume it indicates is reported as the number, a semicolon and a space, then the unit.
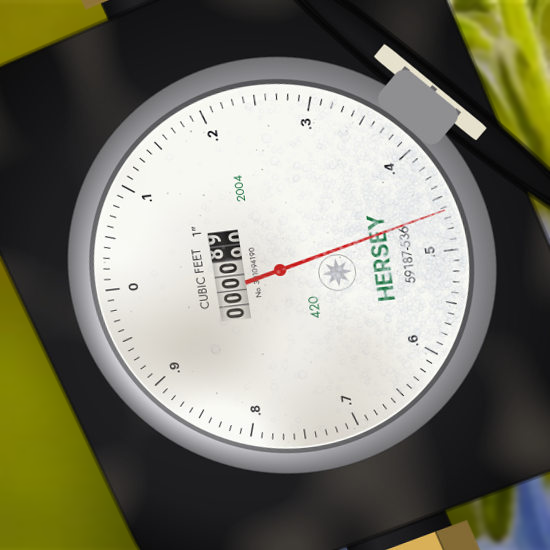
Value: 89.46; ft³
